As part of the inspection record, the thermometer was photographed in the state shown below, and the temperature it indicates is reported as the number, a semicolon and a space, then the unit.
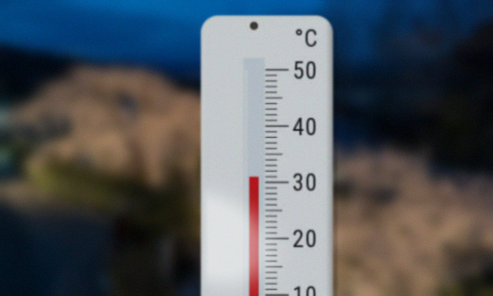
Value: 31; °C
